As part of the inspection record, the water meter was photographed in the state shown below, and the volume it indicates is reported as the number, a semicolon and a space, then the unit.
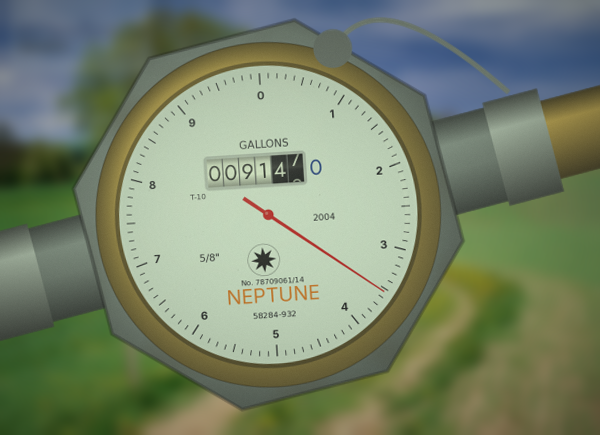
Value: 91473.5; gal
